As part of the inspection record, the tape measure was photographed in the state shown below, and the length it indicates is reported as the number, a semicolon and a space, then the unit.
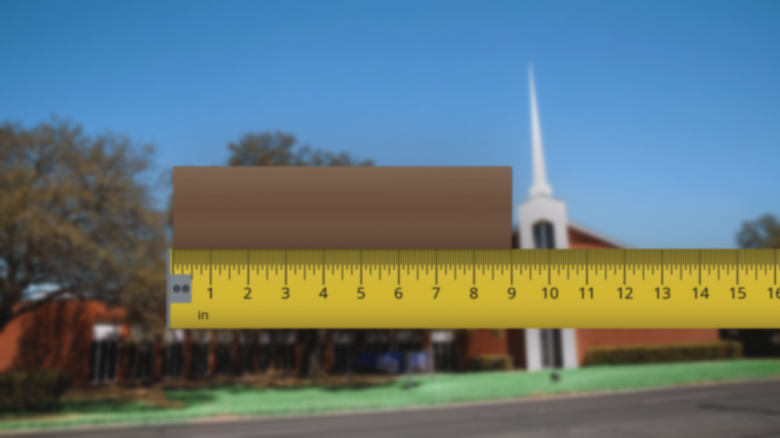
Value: 9; in
